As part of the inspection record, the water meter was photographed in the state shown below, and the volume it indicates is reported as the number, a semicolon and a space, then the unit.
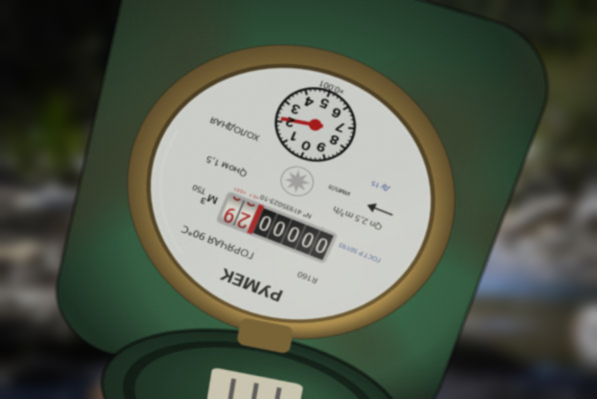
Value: 0.292; m³
